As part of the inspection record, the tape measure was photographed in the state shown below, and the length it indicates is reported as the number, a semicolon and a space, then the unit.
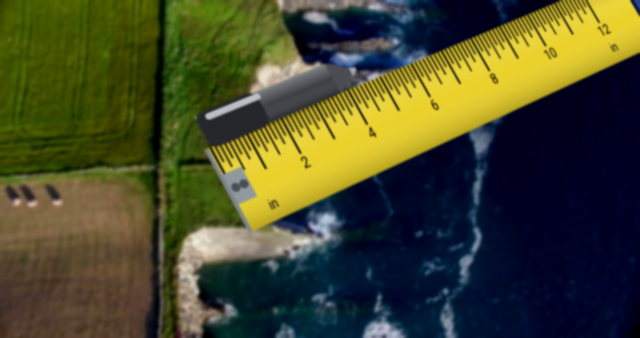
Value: 4.5; in
